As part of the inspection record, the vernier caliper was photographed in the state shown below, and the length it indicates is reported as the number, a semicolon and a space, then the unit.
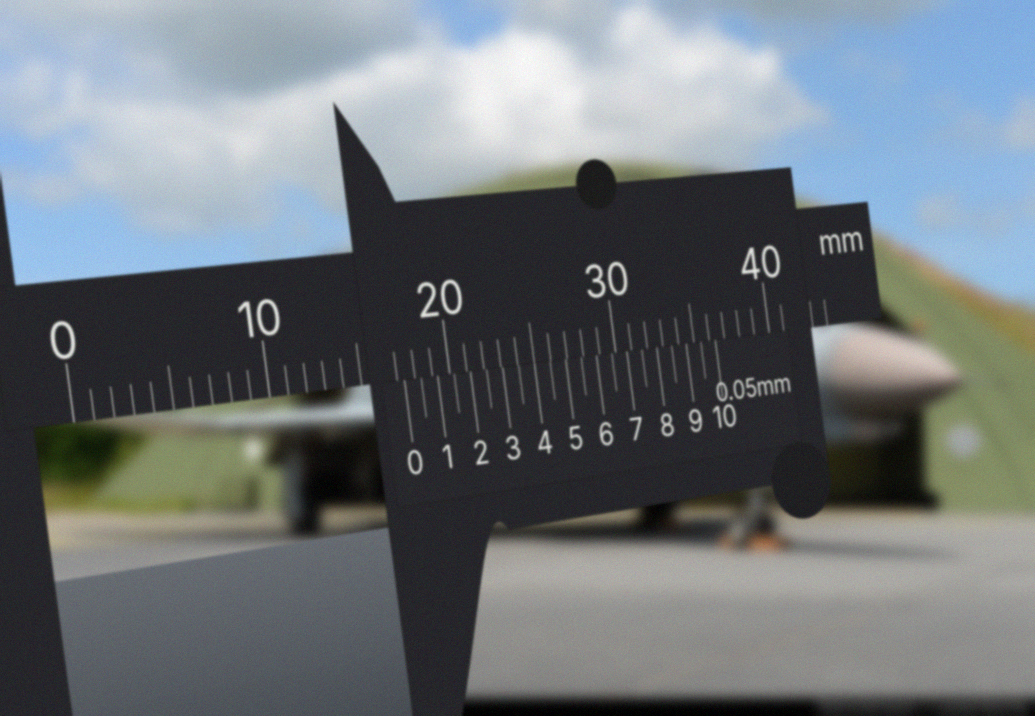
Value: 17.4; mm
